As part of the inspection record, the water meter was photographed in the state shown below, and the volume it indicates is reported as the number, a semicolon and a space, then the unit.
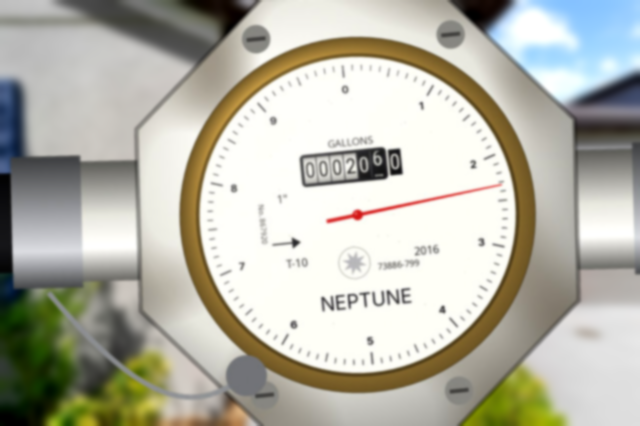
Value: 2062.3; gal
